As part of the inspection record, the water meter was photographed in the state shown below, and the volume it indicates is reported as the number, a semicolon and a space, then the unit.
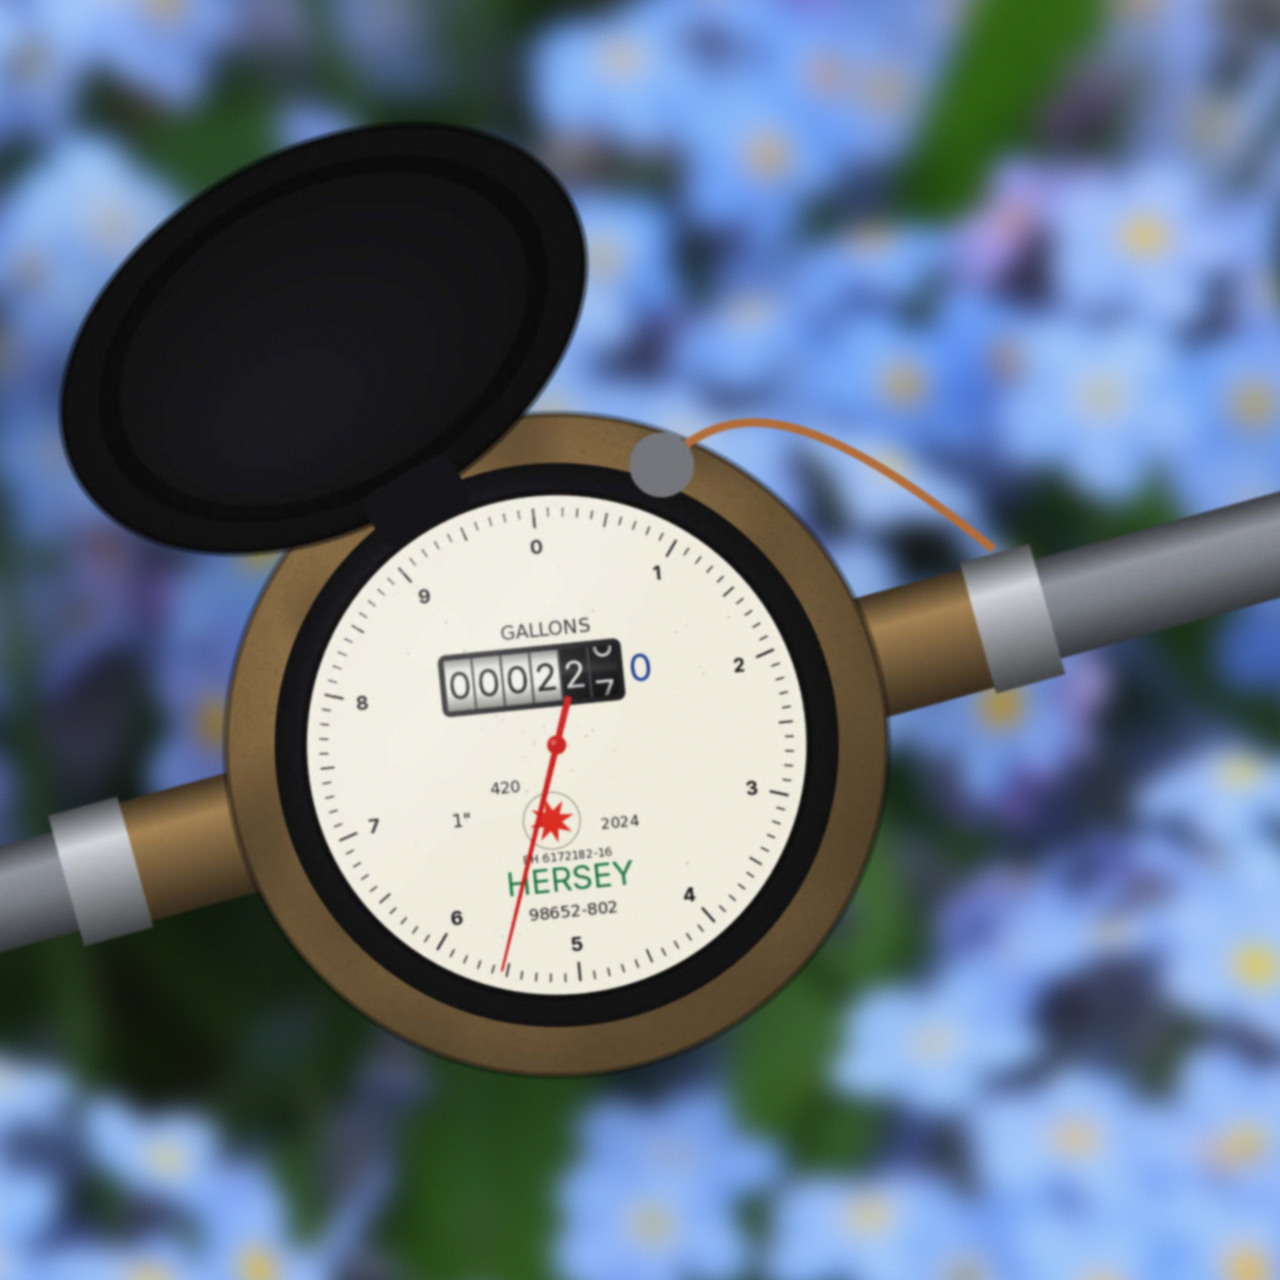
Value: 2265.5; gal
